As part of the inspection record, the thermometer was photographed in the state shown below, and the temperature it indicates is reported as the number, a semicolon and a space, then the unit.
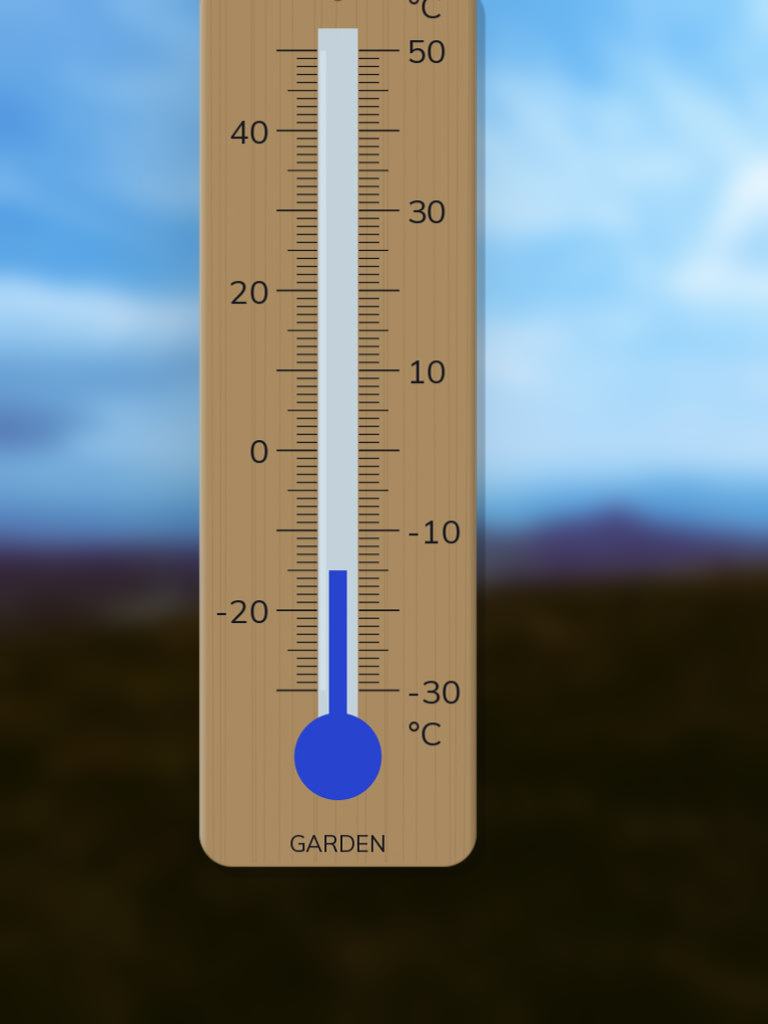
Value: -15; °C
